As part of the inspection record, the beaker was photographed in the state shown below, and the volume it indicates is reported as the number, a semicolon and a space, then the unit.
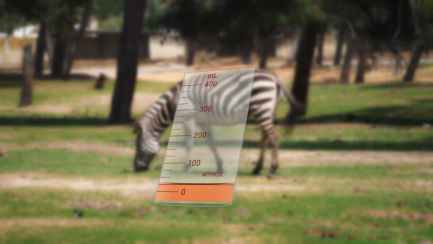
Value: 25; mL
